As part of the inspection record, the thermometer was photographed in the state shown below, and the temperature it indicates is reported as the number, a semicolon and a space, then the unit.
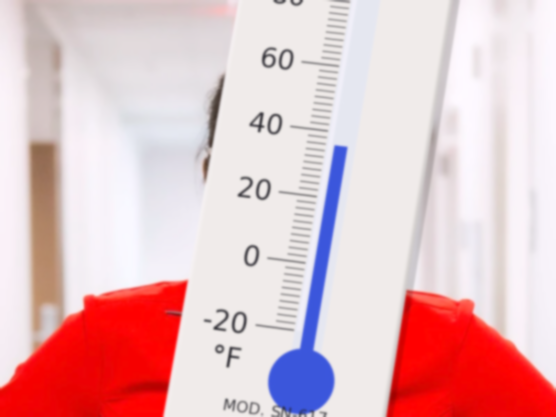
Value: 36; °F
